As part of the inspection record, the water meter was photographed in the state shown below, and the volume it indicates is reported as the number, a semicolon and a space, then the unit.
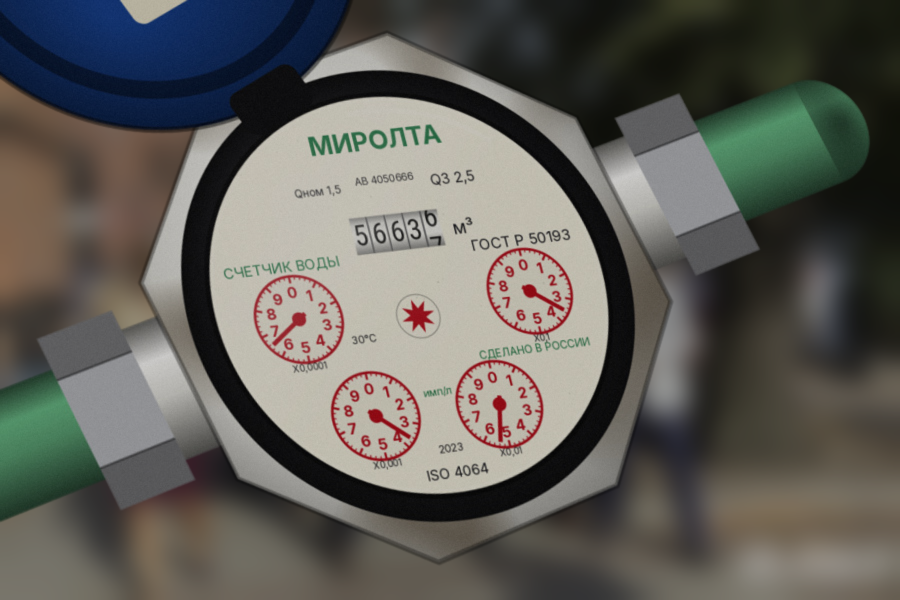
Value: 56636.3536; m³
